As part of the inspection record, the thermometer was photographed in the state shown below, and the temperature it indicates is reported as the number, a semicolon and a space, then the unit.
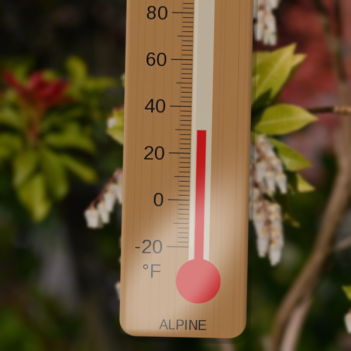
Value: 30; °F
